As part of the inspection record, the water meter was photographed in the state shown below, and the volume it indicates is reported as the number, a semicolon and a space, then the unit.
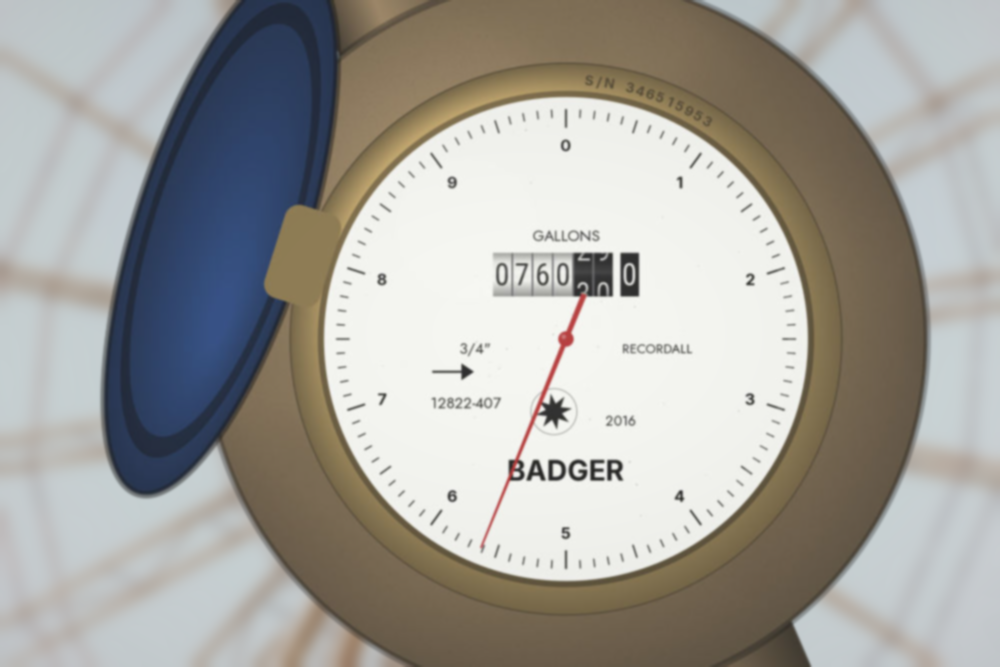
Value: 760295.6; gal
